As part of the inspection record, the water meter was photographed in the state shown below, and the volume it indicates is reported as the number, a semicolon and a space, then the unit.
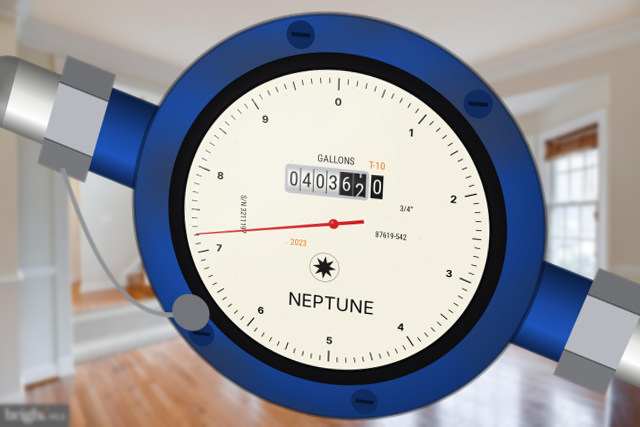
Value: 403617.2; gal
